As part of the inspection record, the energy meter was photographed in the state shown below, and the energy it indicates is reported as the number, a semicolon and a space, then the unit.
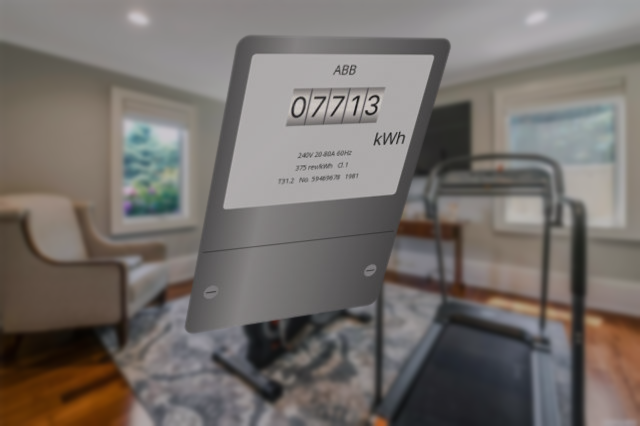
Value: 7713; kWh
